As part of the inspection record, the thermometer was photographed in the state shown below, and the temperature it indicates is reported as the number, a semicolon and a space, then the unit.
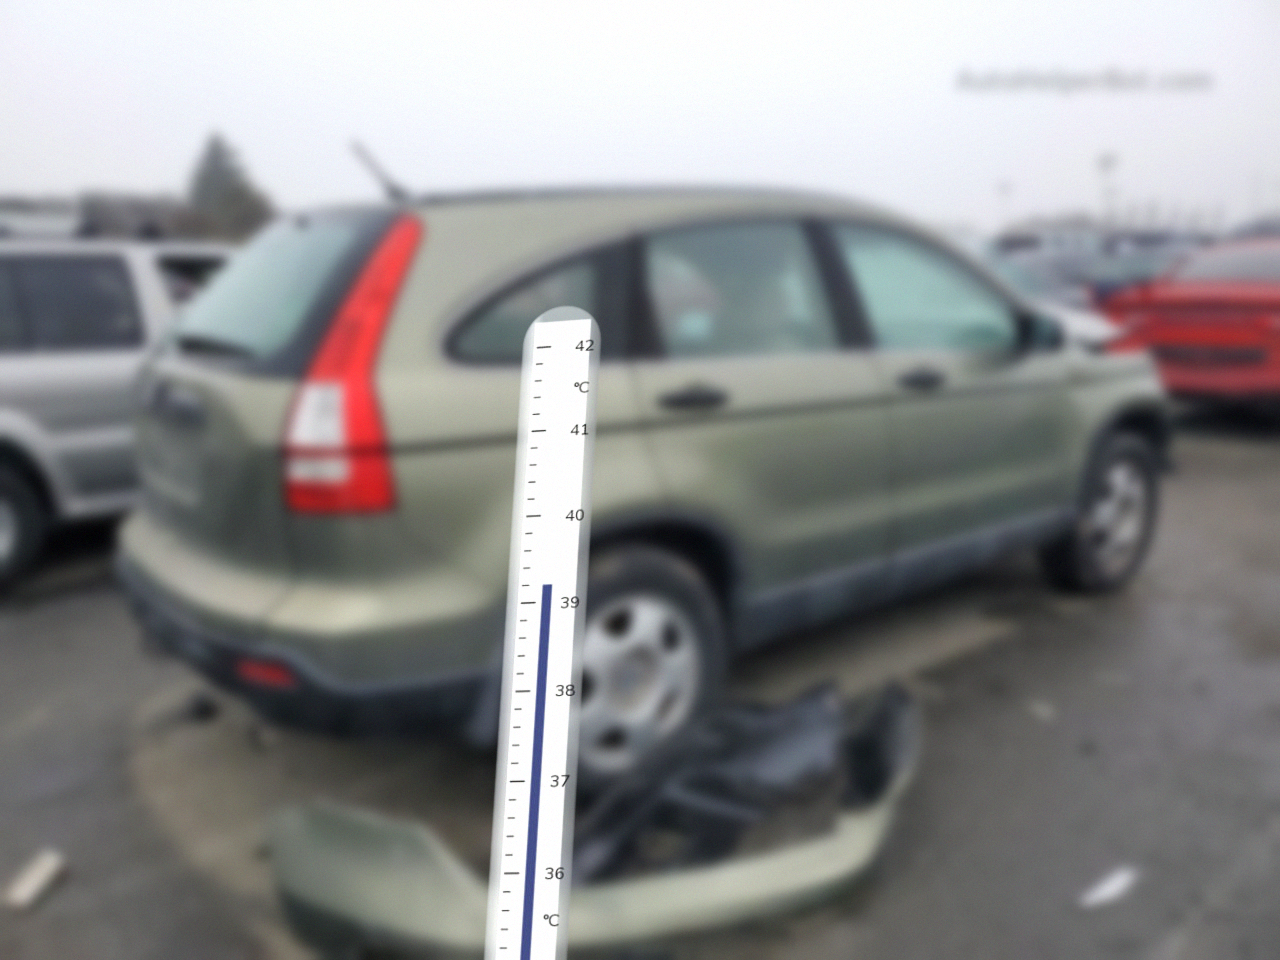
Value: 39.2; °C
